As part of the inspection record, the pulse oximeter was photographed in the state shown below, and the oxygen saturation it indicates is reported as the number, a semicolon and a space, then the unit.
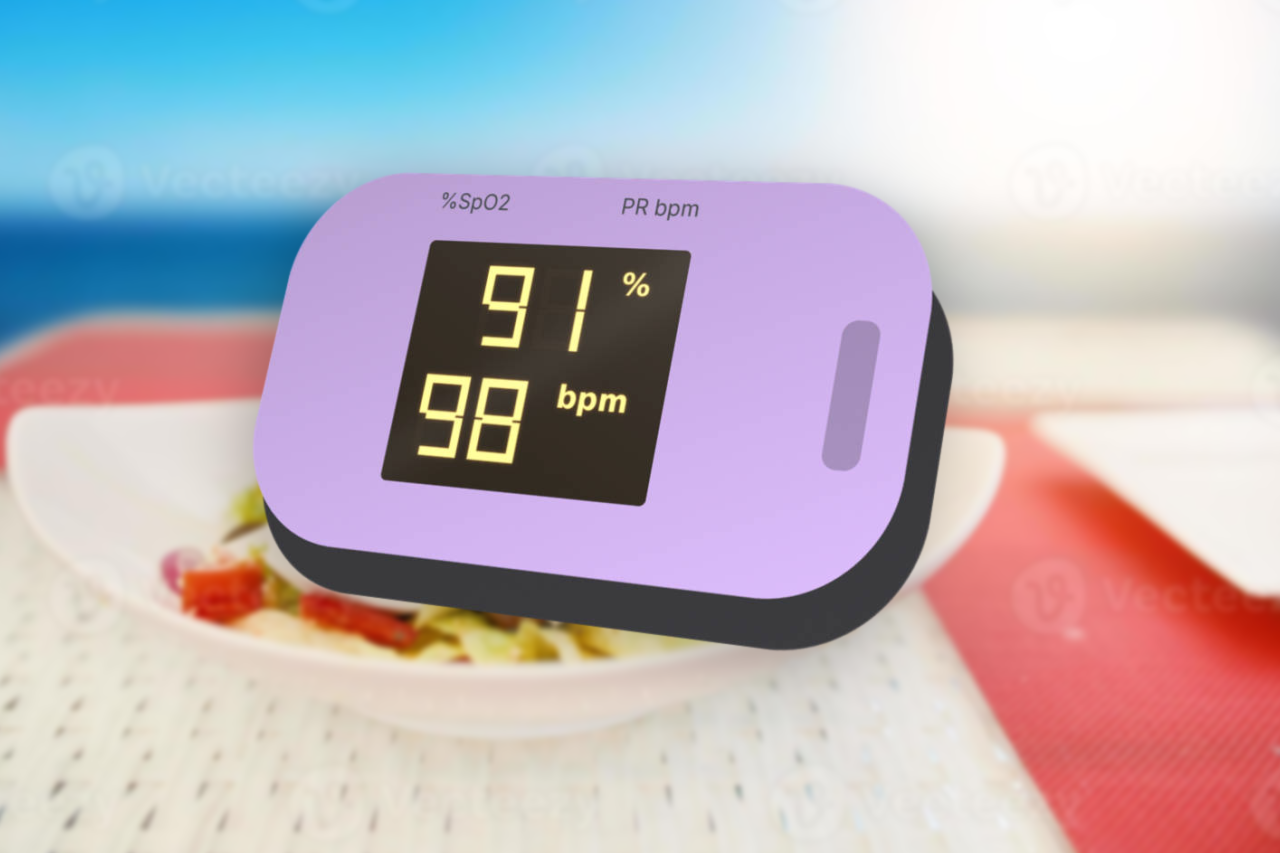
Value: 91; %
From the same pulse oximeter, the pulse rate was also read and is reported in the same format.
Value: 98; bpm
